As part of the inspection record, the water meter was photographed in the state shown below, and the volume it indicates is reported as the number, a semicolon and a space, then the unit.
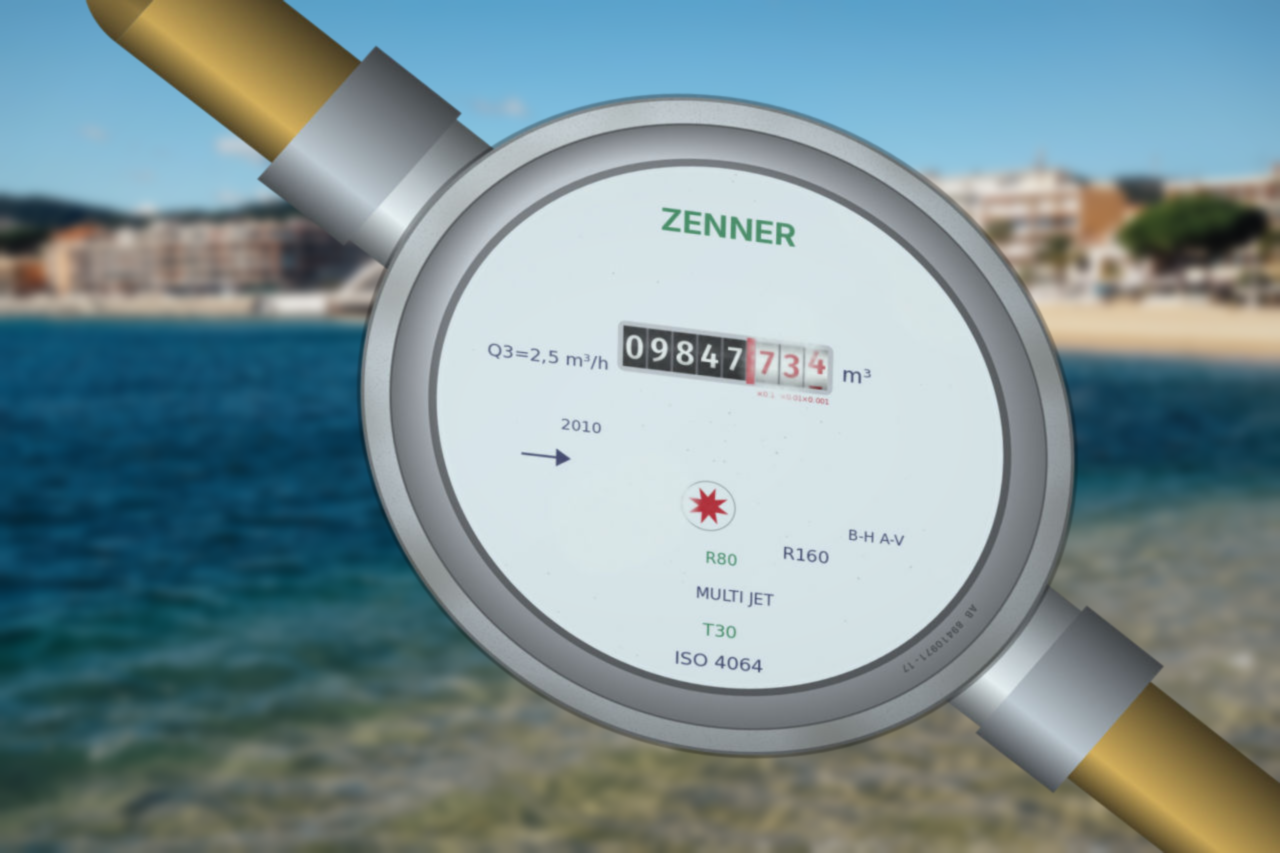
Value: 9847.734; m³
